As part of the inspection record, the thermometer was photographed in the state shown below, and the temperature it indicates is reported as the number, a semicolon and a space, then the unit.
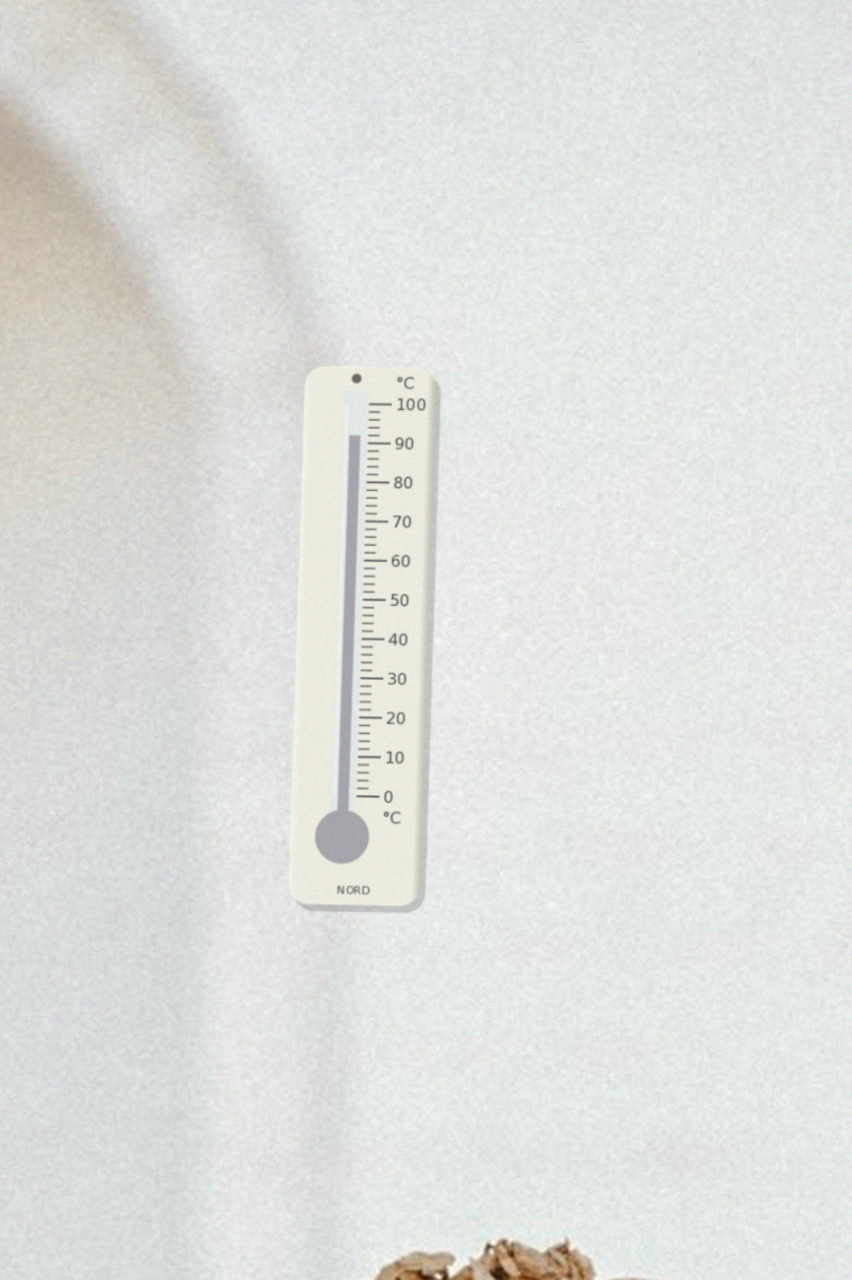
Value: 92; °C
